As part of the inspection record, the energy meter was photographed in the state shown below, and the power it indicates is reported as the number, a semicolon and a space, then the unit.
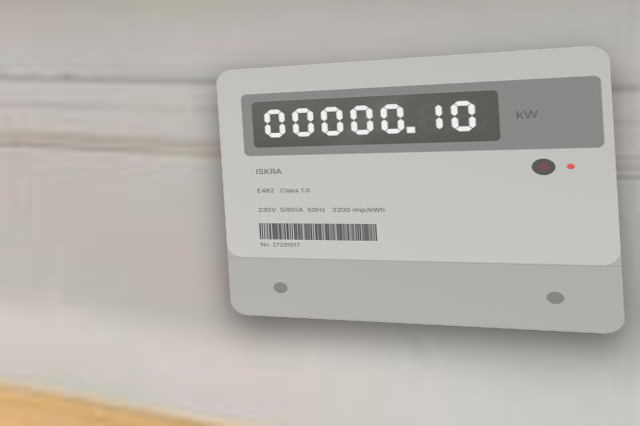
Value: 0.10; kW
